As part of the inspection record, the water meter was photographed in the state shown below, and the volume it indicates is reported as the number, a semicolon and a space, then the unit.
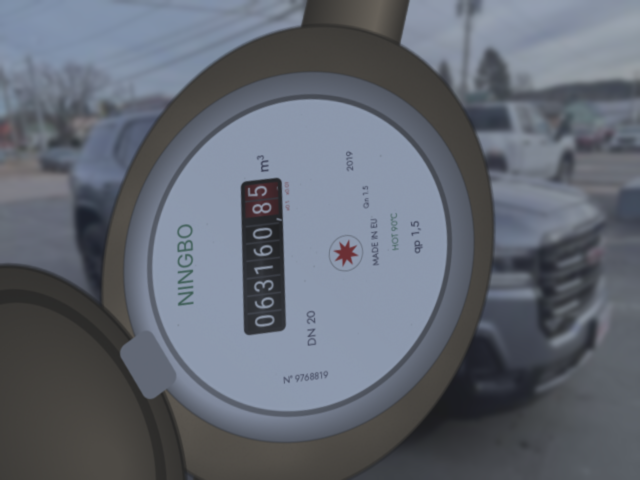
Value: 63160.85; m³
